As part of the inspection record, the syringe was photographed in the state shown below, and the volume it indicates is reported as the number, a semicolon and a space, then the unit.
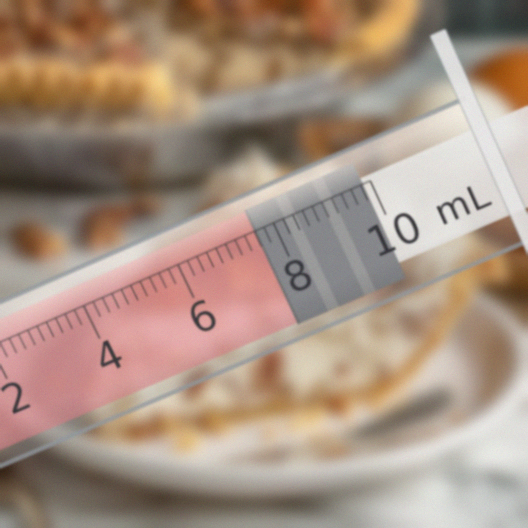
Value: 7.6; mL
